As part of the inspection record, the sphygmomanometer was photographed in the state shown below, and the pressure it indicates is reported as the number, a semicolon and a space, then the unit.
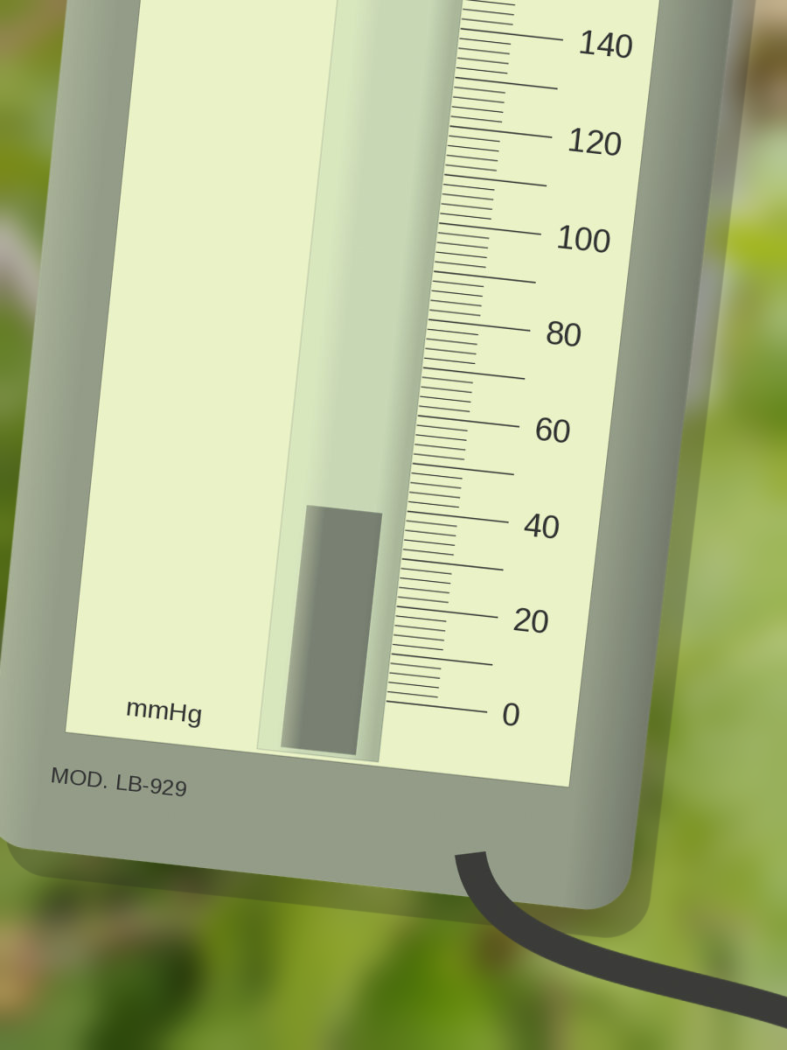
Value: 39; mmHg
